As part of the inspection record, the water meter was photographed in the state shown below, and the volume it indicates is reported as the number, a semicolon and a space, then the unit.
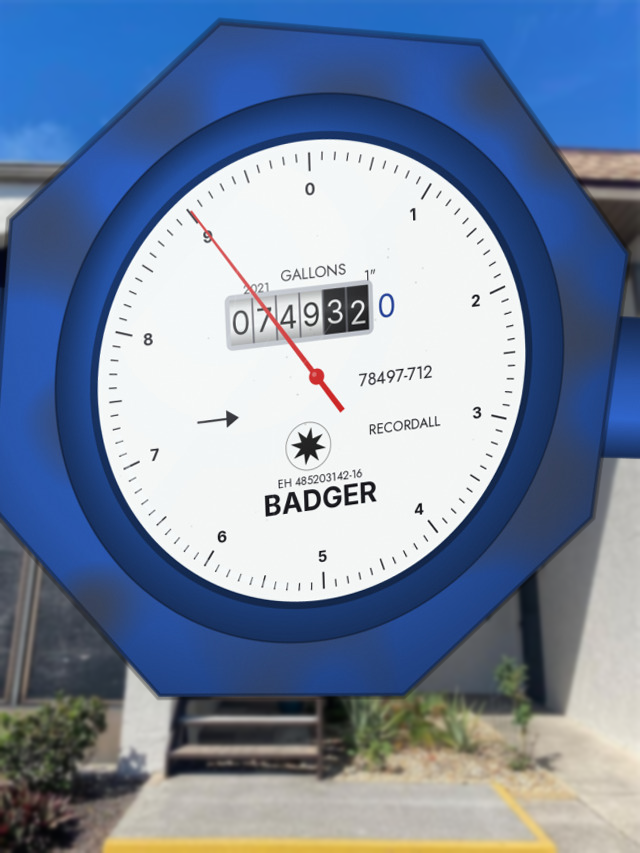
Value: 749319.0; gal
